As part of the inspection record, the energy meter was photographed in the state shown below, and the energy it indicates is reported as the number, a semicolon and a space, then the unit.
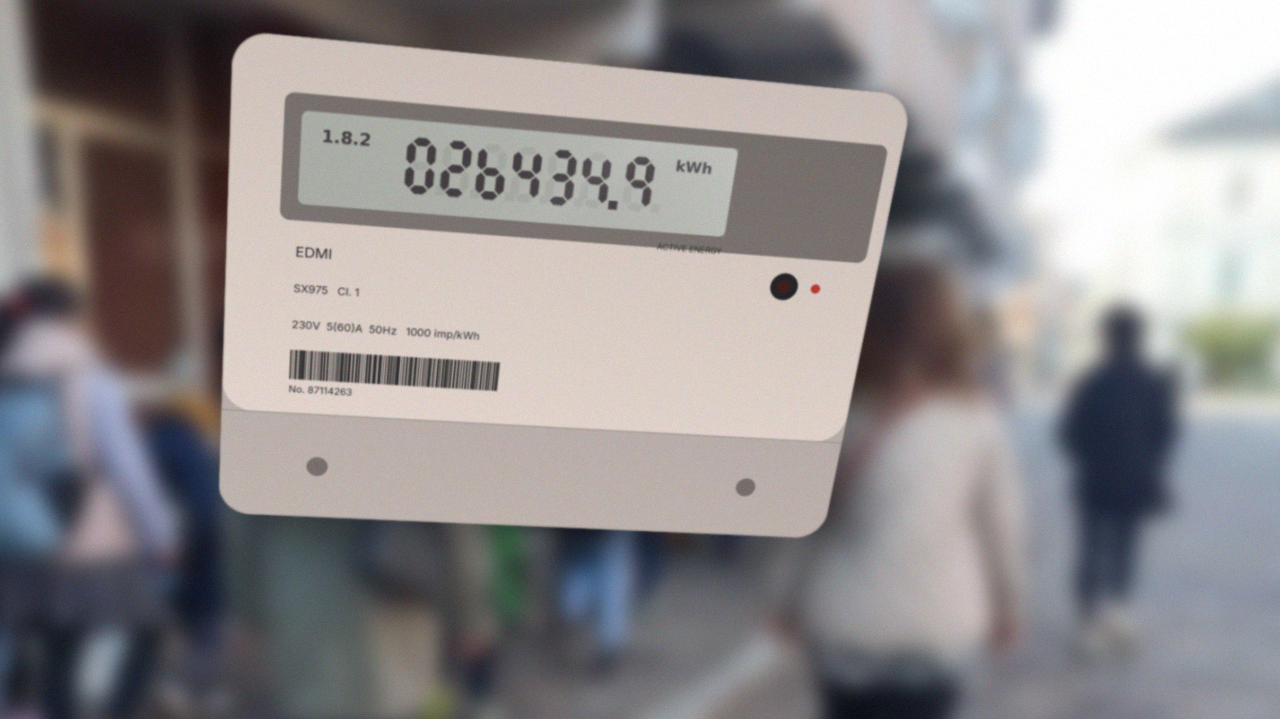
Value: 26434.9; kWh
